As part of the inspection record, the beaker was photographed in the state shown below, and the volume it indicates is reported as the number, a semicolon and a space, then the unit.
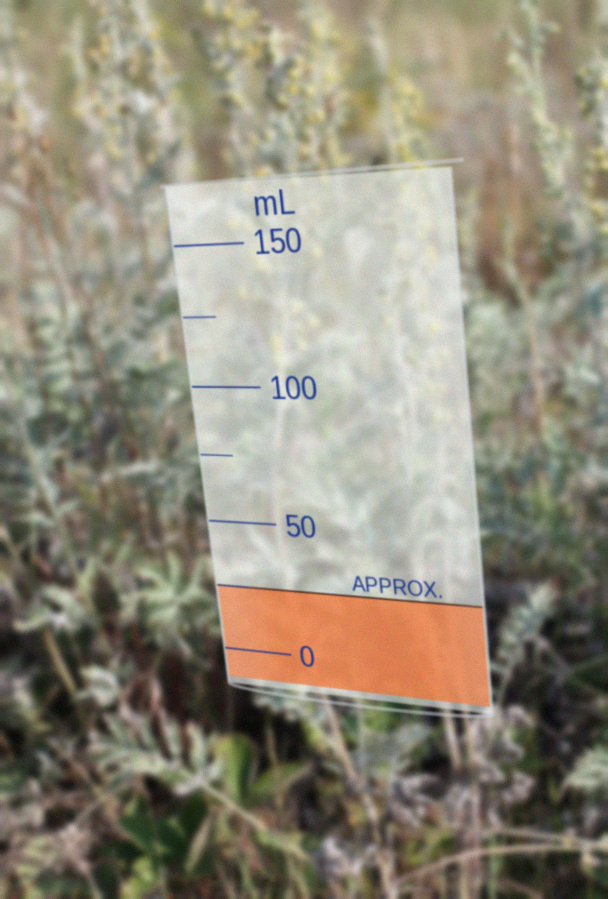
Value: 25; mL
